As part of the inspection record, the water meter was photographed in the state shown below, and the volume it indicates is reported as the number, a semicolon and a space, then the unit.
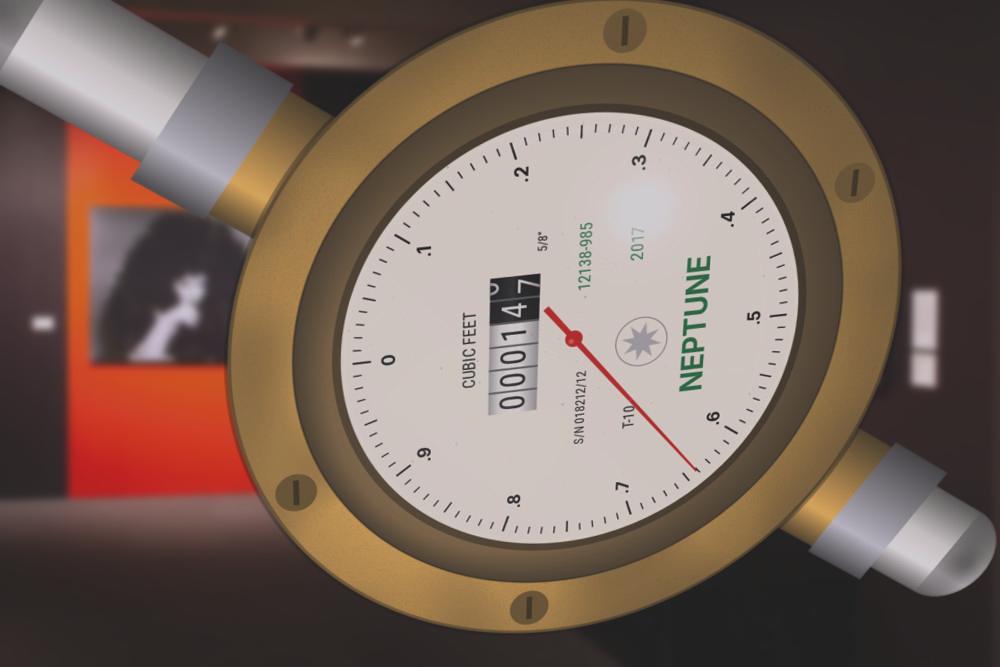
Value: 146.64; ft³
